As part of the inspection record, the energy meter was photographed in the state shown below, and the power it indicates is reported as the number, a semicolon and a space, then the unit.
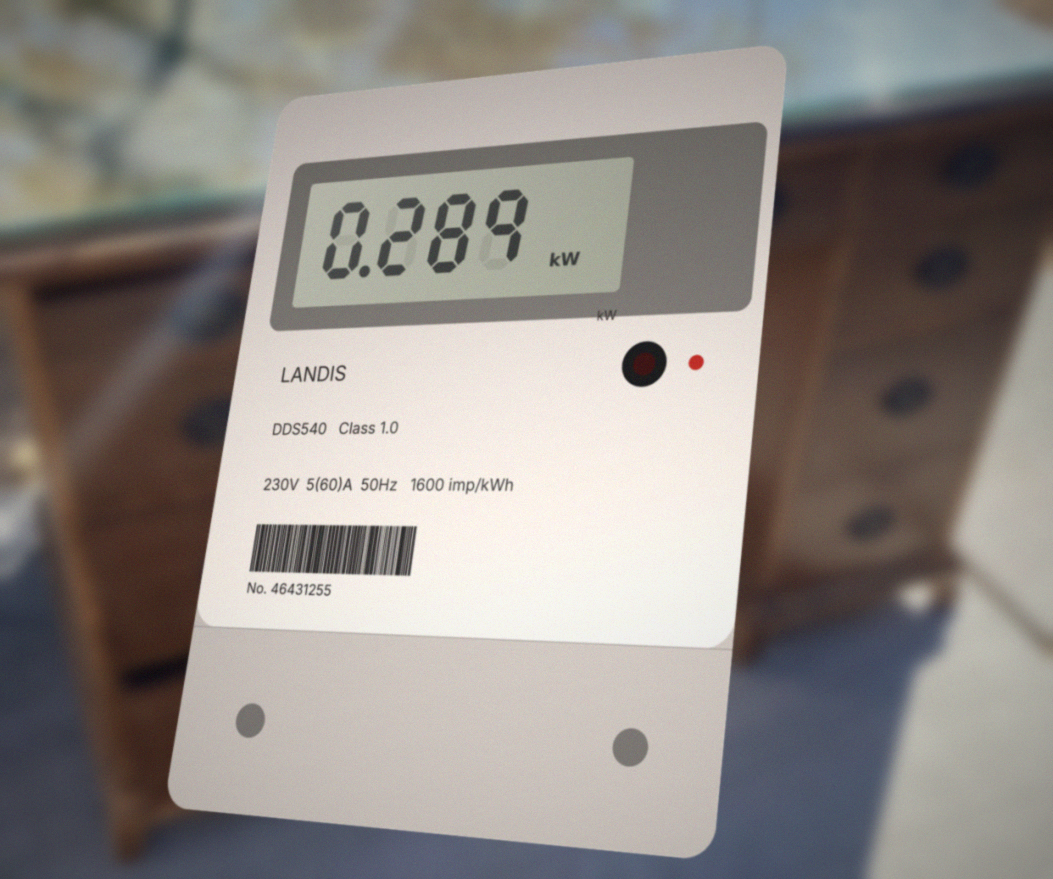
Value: 0.289; kW
